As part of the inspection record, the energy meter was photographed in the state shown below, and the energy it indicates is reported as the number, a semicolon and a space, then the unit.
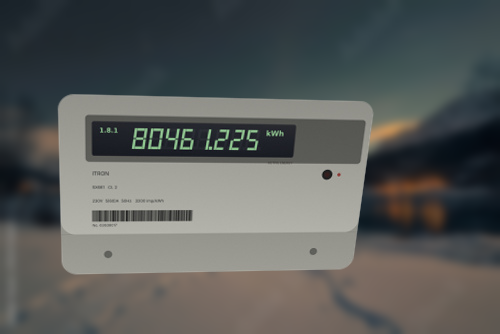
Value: 80461.225; kWh
